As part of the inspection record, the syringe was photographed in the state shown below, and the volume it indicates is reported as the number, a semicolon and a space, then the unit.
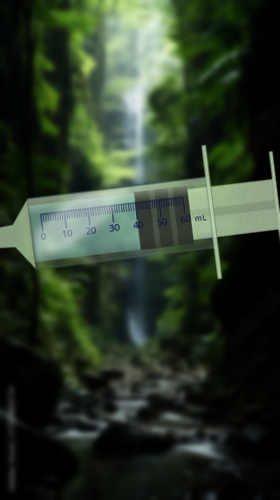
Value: 40; mL
